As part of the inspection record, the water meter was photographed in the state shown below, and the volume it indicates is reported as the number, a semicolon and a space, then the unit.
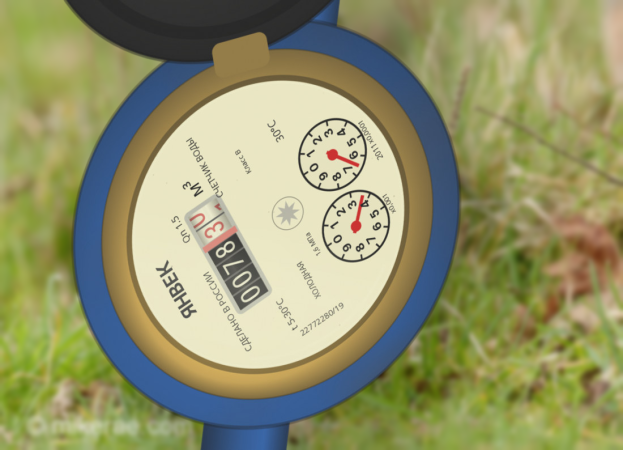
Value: 78.3036; m³
